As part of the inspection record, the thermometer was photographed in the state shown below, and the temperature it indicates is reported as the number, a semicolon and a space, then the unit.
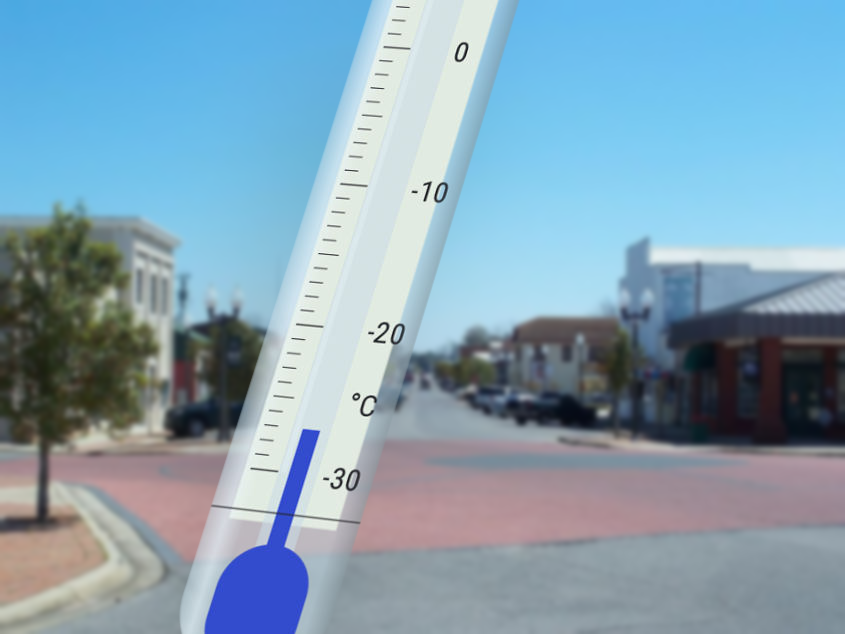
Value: -27; °C
